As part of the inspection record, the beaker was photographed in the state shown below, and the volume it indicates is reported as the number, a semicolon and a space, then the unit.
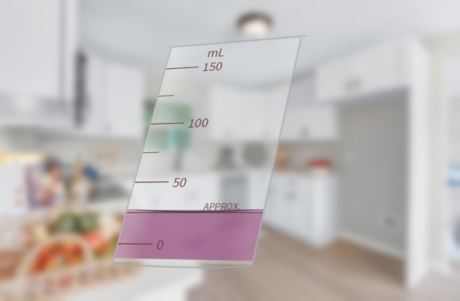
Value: 25; mL
